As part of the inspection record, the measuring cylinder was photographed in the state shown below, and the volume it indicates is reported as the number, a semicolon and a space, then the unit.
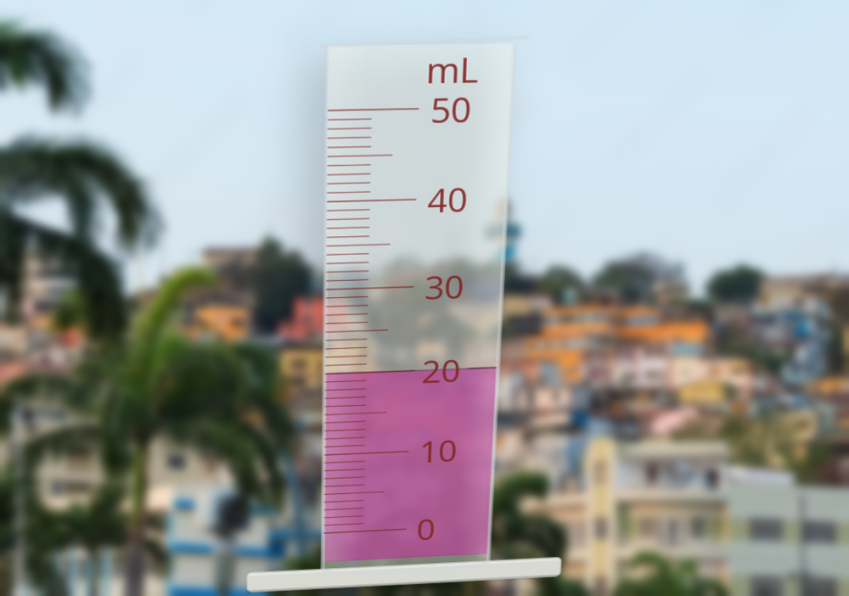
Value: 20; mL
